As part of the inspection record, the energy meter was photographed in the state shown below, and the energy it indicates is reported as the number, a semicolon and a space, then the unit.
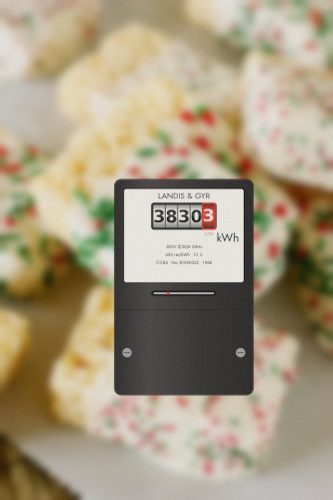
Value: 3830.3; kWh
